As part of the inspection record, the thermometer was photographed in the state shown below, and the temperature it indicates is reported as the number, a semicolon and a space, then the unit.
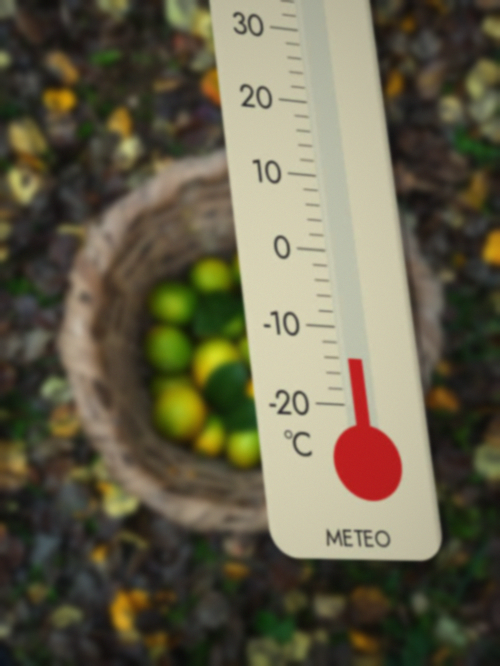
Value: -14; °C
